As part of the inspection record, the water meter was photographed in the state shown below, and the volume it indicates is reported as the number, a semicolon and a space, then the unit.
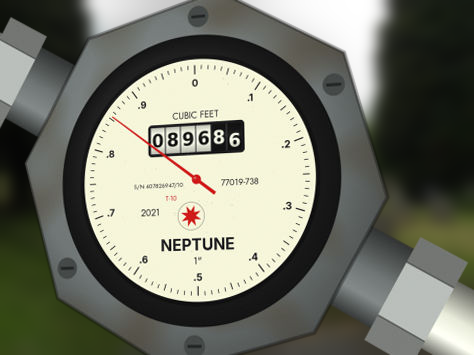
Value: 89685.85; ft³
